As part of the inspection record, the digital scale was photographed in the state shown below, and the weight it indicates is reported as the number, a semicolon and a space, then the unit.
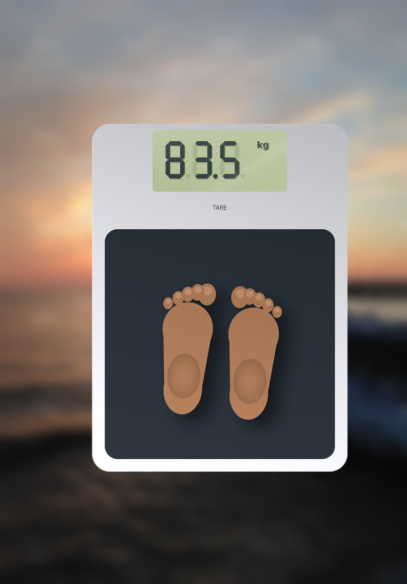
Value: 83.5; kg
